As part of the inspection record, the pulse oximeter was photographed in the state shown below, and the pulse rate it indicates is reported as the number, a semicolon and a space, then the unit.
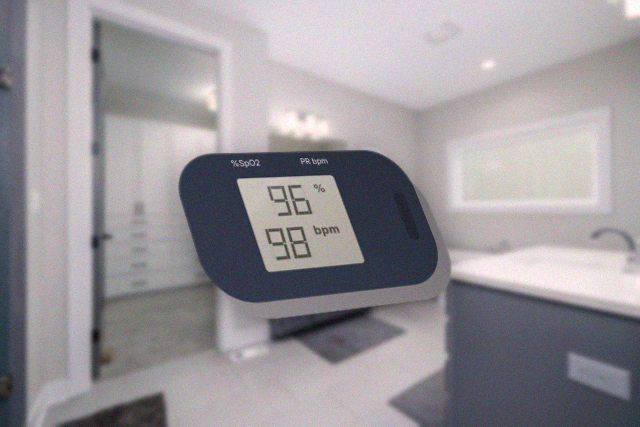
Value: 98; bpm
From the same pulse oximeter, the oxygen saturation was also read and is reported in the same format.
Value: 96; %
